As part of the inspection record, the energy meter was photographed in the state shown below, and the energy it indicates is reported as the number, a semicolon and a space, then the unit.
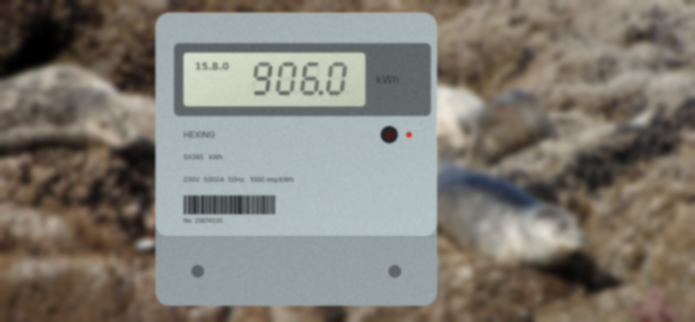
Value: 906.0; kWh
